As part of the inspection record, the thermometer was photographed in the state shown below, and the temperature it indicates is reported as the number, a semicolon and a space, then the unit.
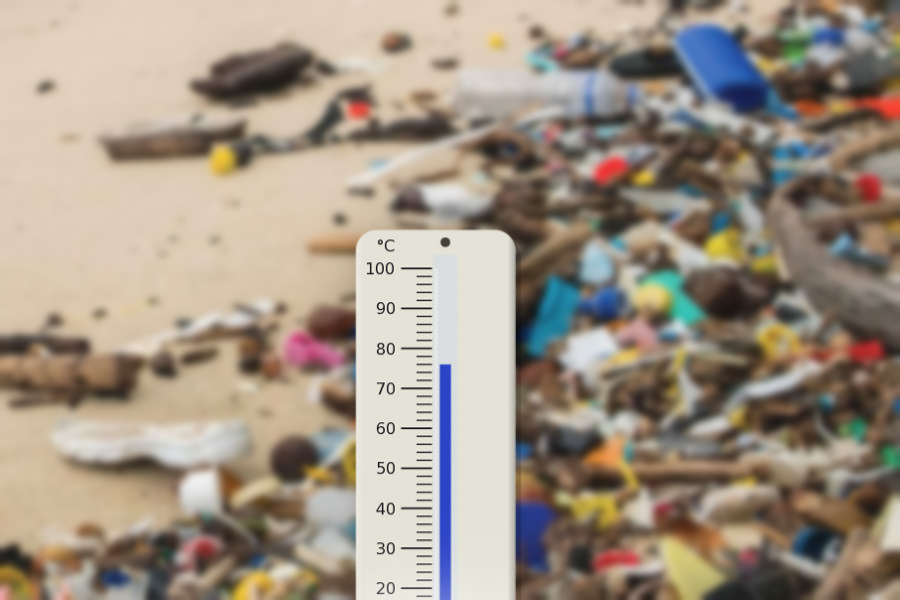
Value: 76; °C
